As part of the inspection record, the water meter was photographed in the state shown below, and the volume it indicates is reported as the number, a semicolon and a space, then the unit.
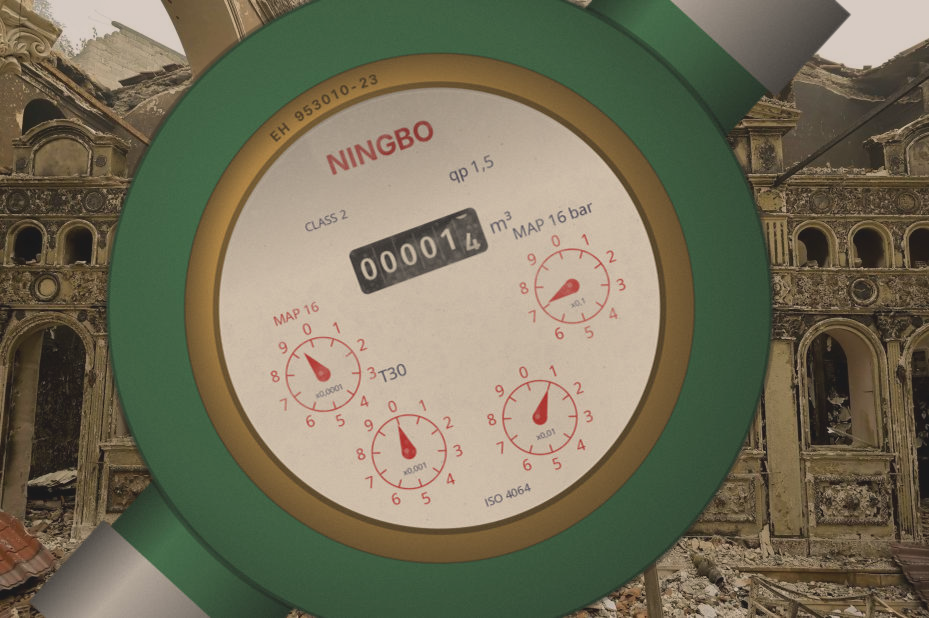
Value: 13.7099; m³
